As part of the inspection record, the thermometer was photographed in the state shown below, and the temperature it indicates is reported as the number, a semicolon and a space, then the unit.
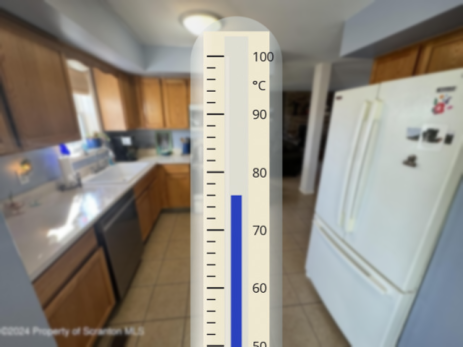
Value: 76; °C
